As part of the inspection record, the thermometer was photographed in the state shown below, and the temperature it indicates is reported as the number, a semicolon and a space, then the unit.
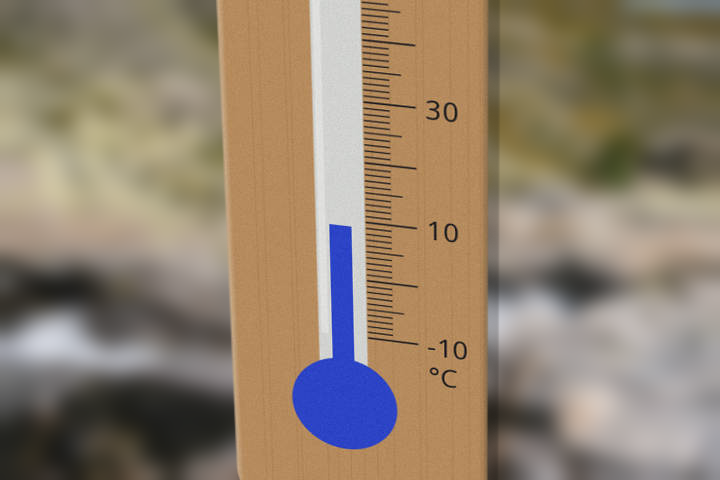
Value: 9; °C
